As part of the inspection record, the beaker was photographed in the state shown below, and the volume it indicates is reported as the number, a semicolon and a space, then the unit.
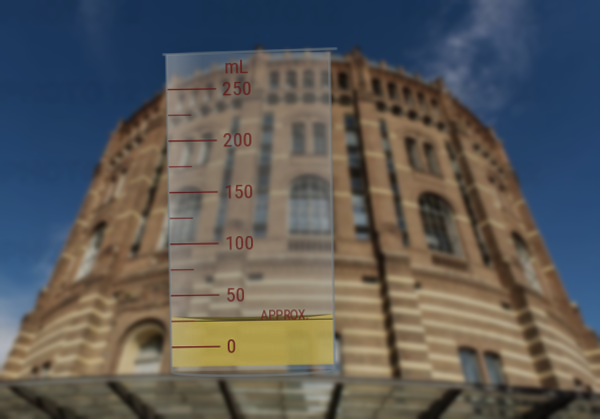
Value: 25; mL
